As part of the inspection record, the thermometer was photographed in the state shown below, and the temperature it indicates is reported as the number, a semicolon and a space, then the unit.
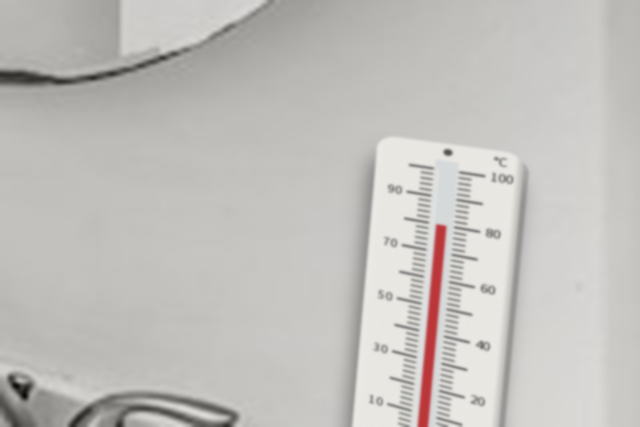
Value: 80; °C
